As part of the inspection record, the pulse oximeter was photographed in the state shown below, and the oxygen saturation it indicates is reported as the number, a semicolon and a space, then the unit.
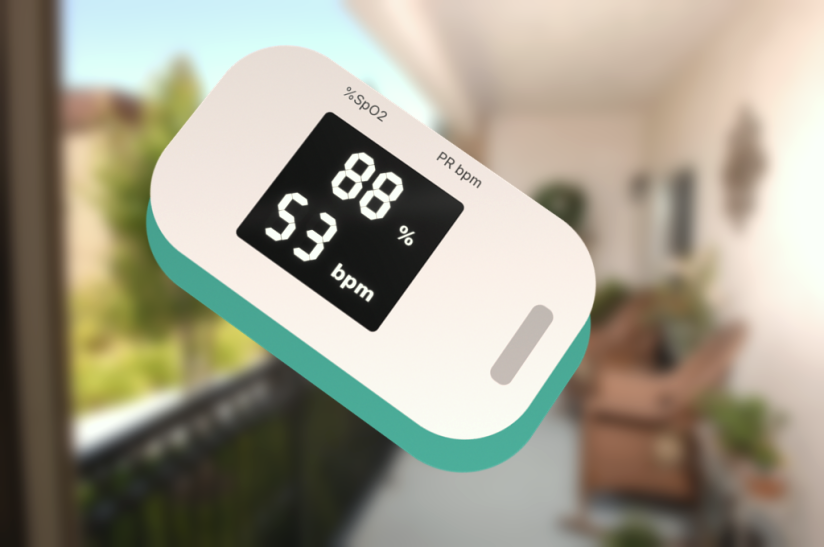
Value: 88; %
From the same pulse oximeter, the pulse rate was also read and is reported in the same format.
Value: 53; bpm
